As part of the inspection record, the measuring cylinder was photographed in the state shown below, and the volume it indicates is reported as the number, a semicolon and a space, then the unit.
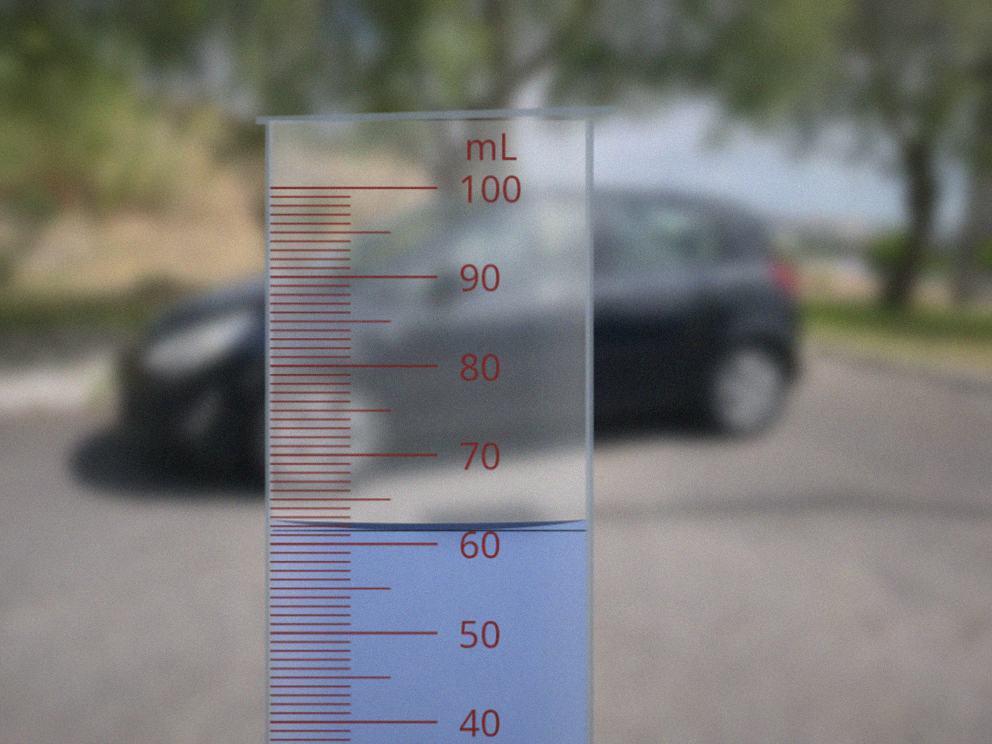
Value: 61.5; mL
